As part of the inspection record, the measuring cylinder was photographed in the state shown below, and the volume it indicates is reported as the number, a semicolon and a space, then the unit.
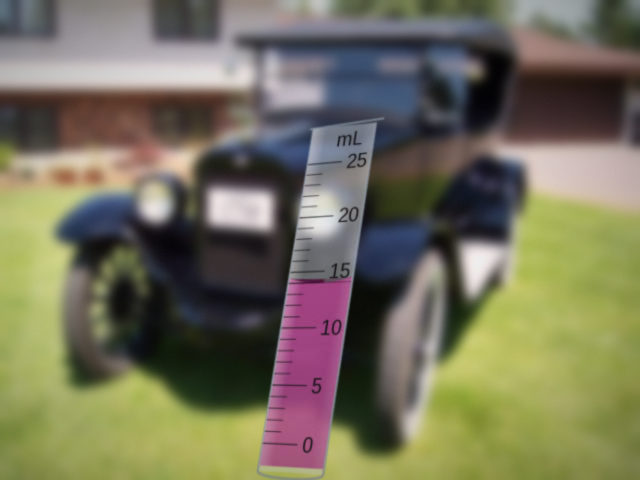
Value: 14; mL
